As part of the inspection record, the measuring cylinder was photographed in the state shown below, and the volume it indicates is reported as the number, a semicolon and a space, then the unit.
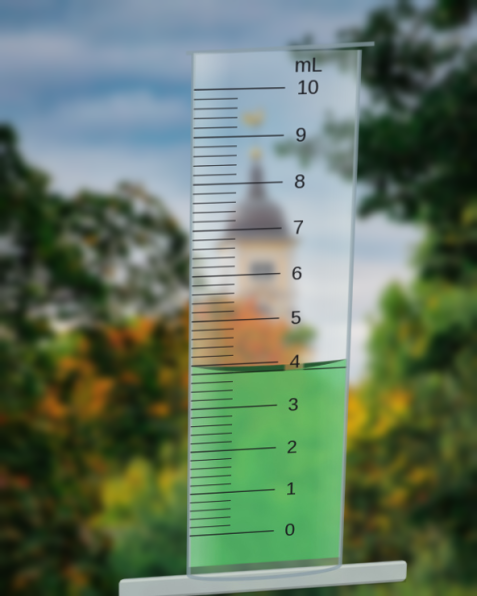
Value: 3.8; mL
